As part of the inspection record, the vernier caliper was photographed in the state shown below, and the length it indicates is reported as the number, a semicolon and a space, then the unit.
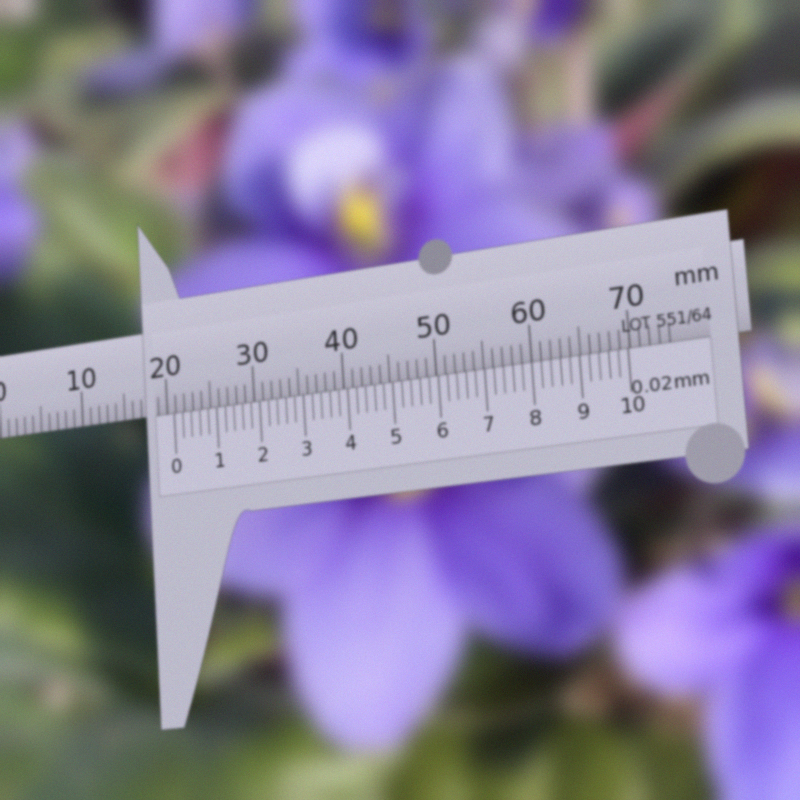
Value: 20.8; mm
